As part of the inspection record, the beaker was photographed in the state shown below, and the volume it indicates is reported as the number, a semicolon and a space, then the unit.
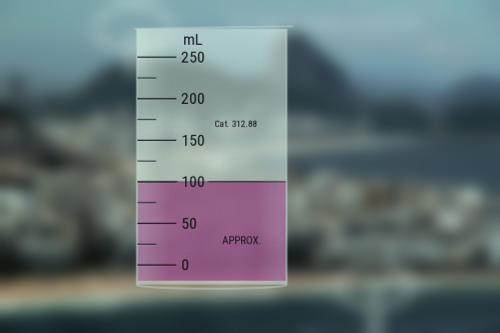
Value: 100; mL
